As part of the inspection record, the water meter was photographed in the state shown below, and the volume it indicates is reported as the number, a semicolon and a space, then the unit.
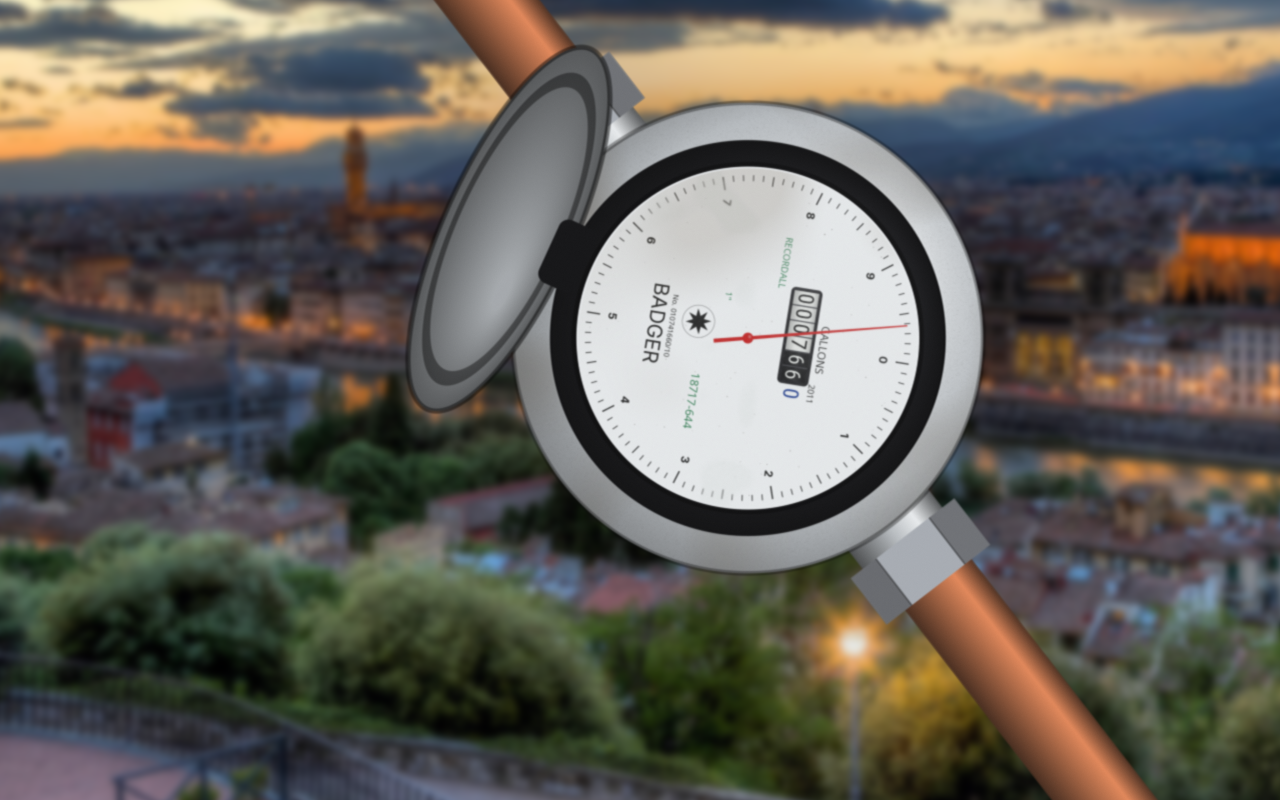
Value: 7659.6; gal
